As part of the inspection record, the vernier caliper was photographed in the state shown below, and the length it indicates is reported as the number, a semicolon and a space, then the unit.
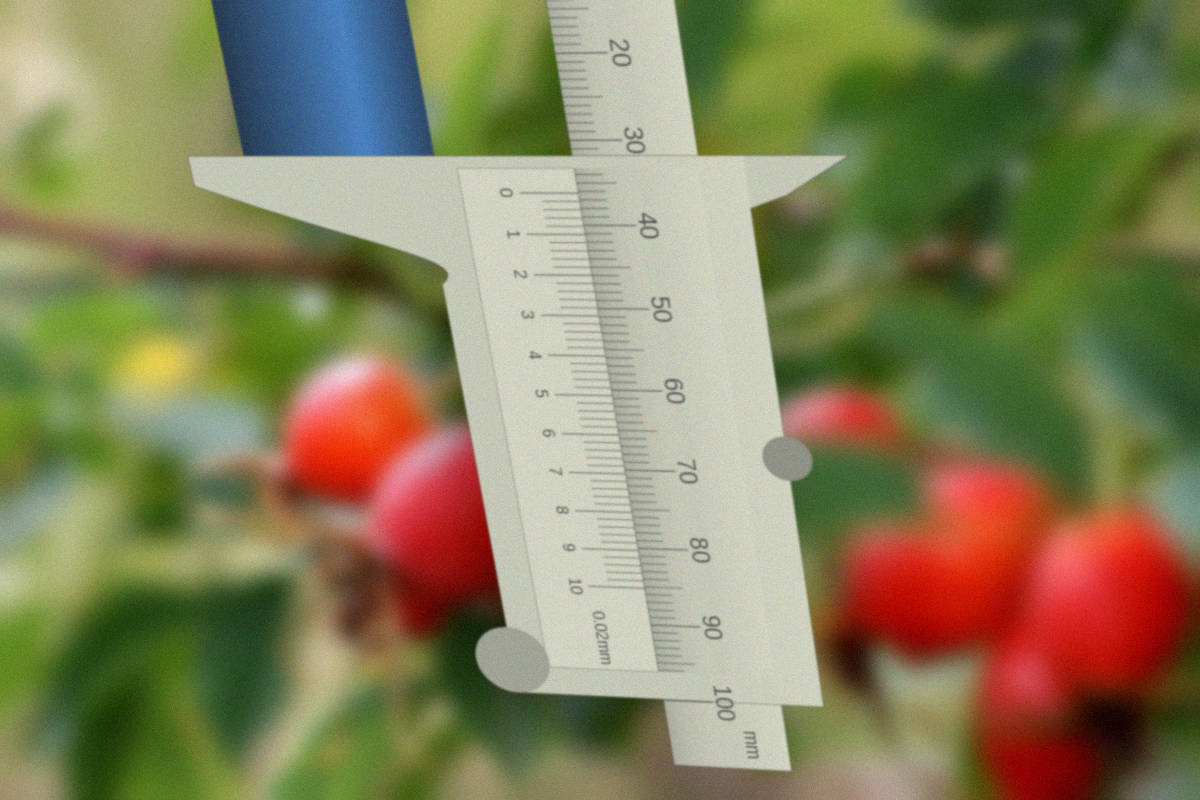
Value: 36.2; mm
